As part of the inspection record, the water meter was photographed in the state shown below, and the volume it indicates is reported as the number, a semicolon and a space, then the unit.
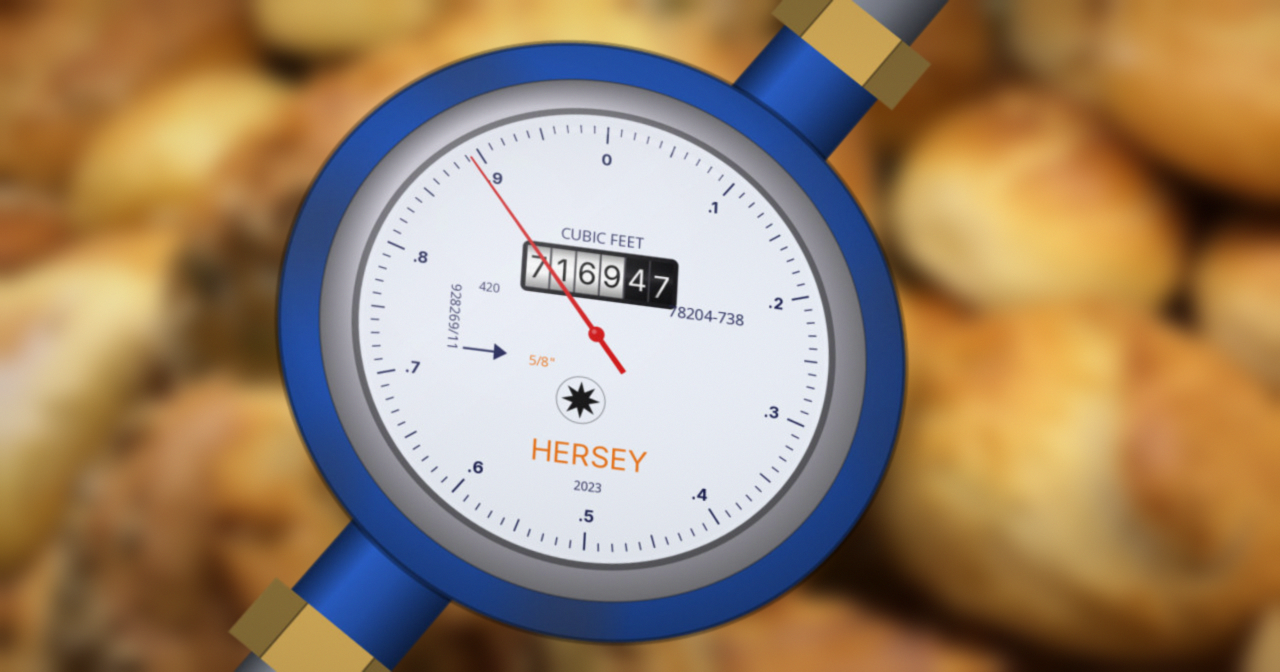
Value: 716946.89; ft³
